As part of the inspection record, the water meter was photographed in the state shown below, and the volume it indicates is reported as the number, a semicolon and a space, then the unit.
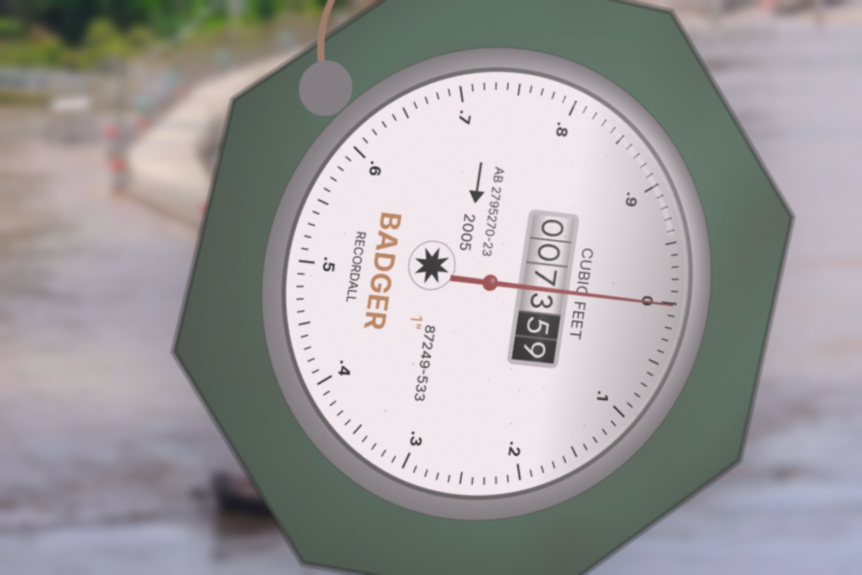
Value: 7359.00; ft³
